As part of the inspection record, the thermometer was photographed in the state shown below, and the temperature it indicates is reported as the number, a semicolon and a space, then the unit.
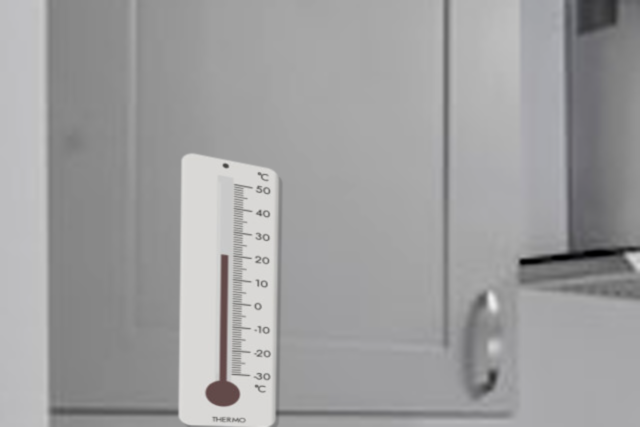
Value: 20; °C
